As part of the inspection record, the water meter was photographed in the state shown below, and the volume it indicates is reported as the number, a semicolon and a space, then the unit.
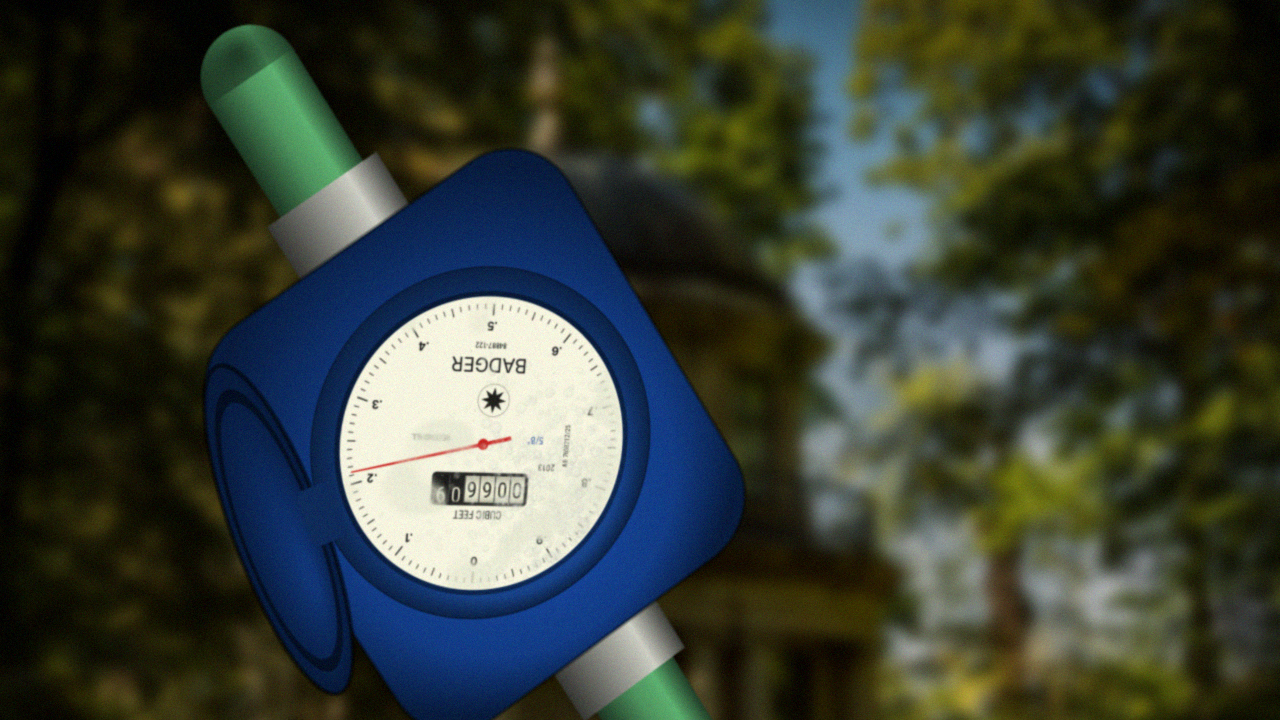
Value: 6609.21; ft³
